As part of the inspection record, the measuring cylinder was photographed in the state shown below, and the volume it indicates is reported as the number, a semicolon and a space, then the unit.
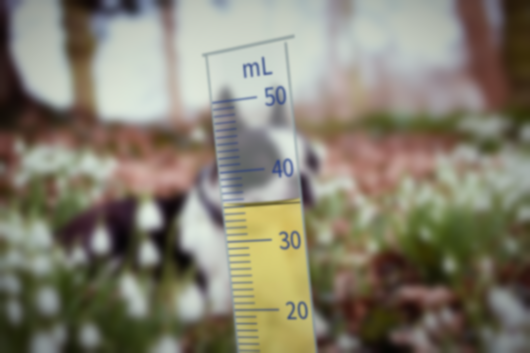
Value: 35; mL
